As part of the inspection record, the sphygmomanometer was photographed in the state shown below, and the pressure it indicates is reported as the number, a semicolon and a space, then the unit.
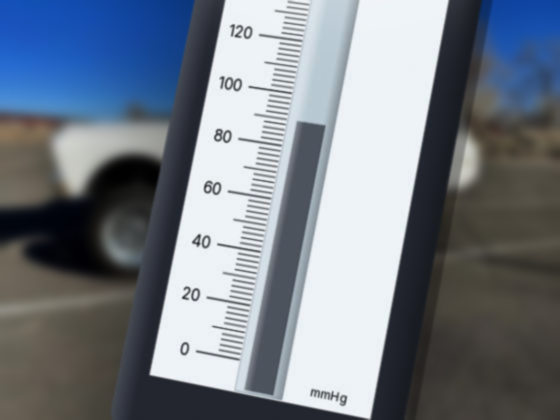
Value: 90; mmHg
